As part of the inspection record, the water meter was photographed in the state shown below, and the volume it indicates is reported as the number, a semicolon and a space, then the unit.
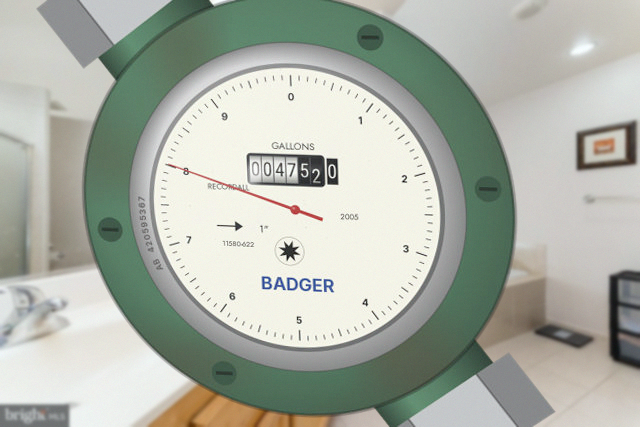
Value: 47518.0; gal
